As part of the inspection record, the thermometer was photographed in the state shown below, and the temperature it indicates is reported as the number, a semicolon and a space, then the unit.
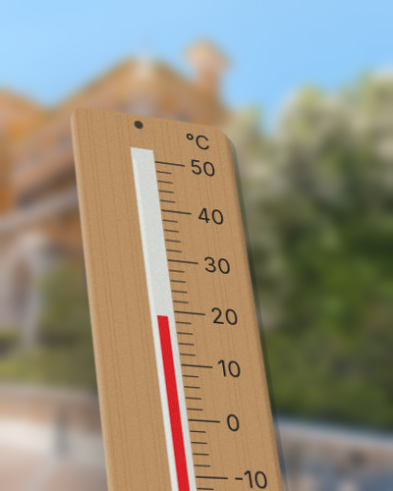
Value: 19; °C
